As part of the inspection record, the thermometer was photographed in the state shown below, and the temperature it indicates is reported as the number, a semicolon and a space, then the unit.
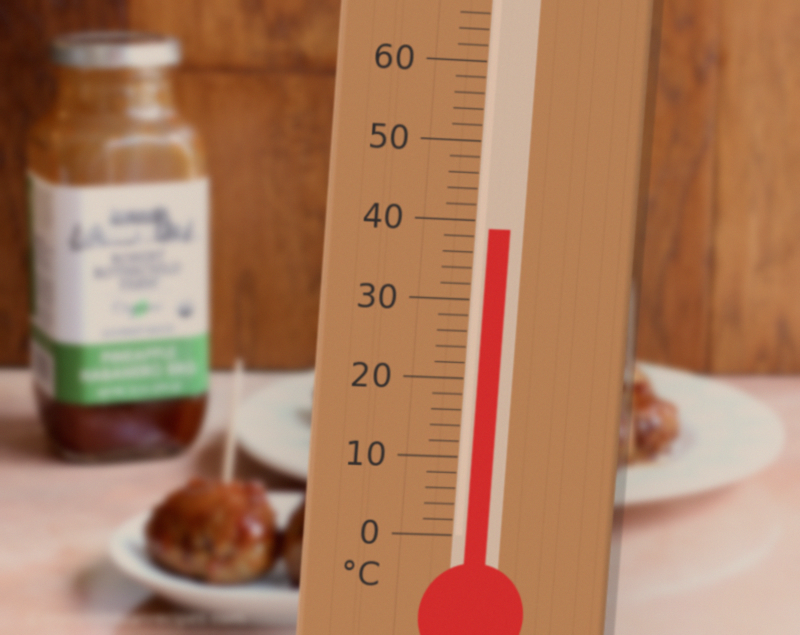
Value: 39; °C
